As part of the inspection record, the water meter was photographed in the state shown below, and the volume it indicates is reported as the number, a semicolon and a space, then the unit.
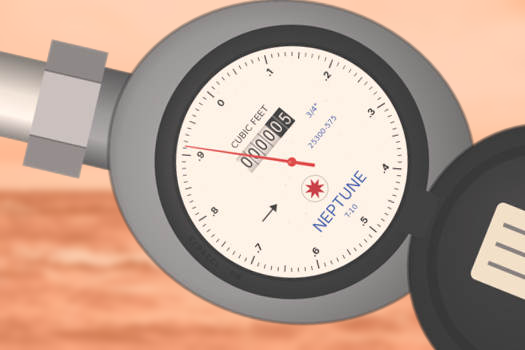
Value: 4.91; ft³
